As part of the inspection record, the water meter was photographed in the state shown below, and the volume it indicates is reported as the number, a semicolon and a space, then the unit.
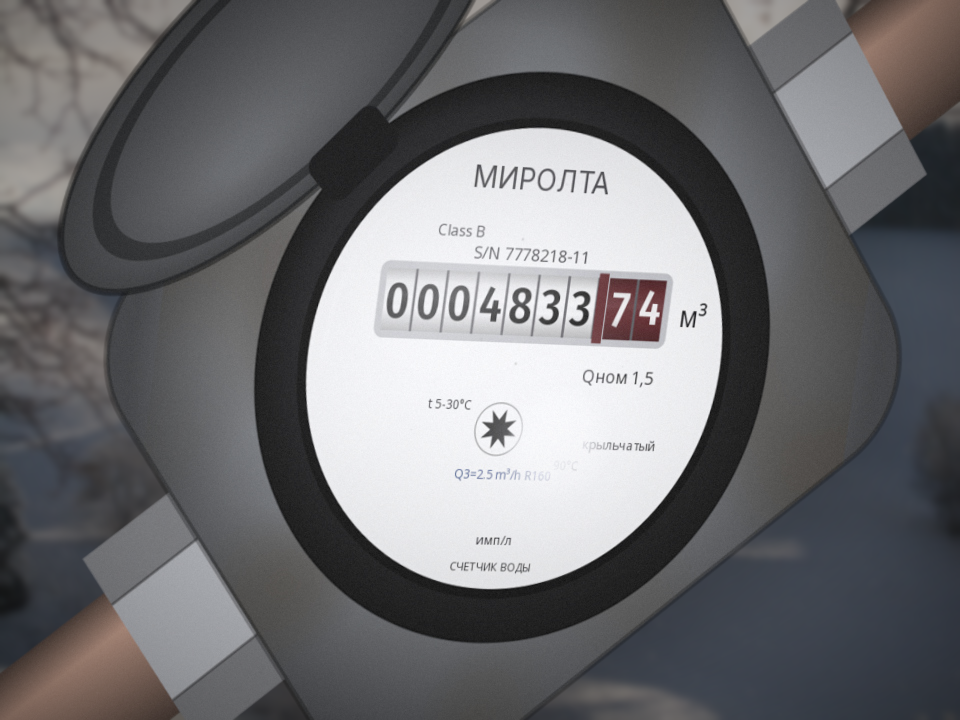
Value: 4833.74; m³
